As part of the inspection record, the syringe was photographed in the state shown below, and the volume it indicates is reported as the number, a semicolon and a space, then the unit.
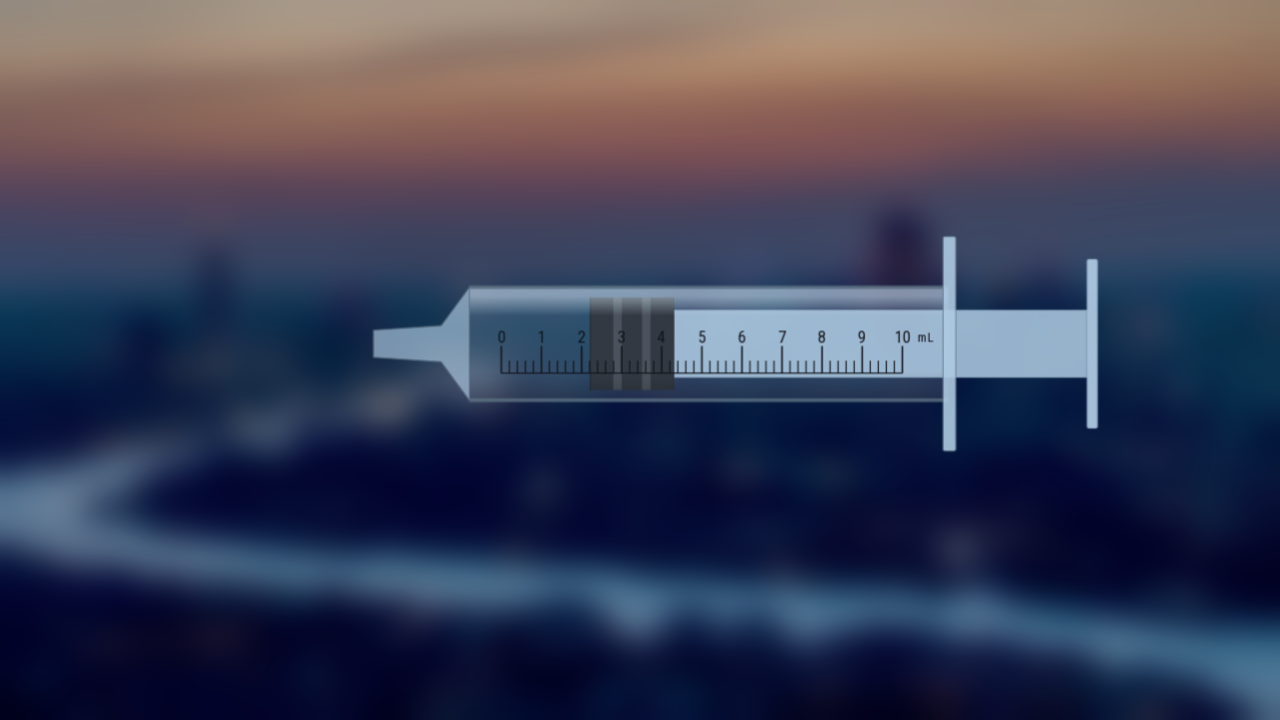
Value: 2.2; mL
